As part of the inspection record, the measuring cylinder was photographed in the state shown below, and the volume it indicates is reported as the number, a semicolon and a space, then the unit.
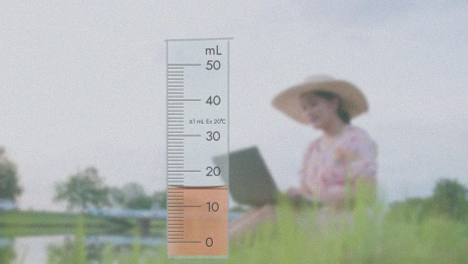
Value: 15; mL
